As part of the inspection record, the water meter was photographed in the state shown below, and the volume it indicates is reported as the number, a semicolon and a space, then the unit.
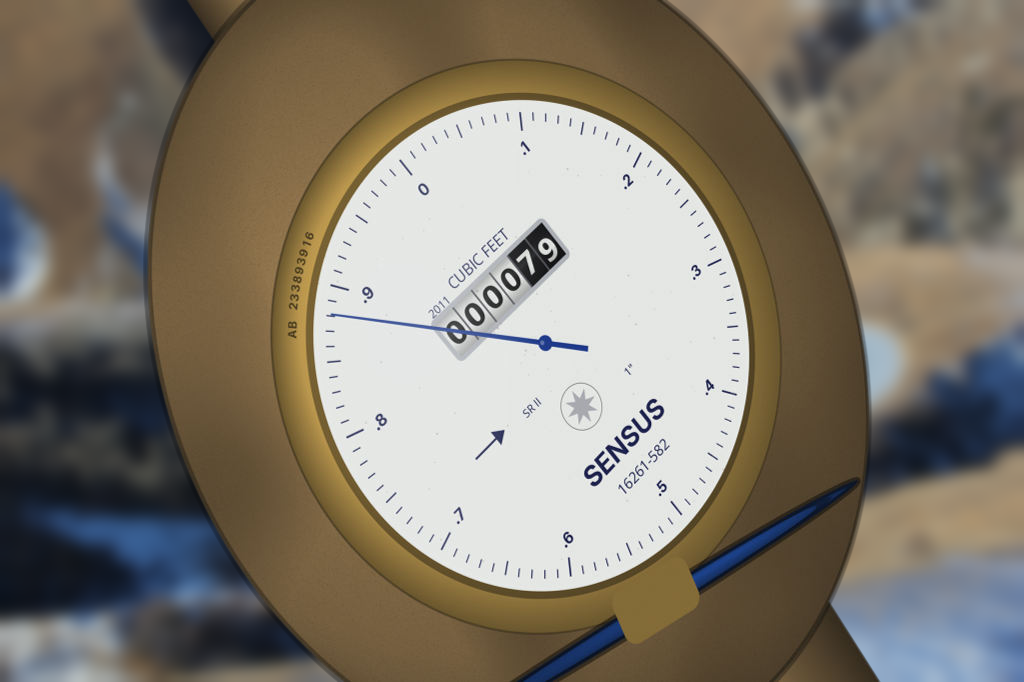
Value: 78.88; ft³
